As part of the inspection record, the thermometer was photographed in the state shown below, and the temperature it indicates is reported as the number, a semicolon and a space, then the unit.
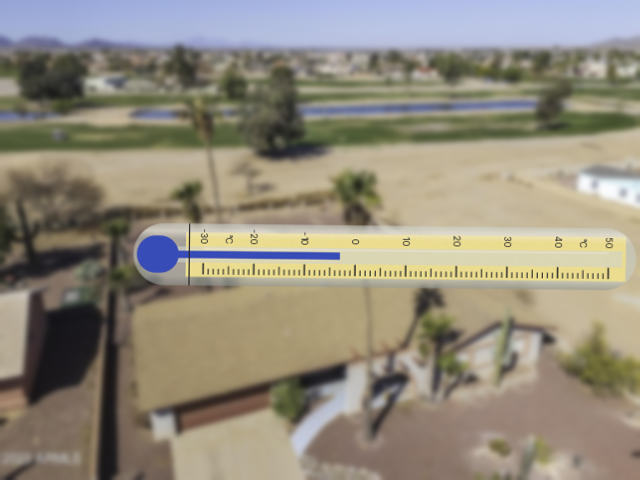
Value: -3; °C
